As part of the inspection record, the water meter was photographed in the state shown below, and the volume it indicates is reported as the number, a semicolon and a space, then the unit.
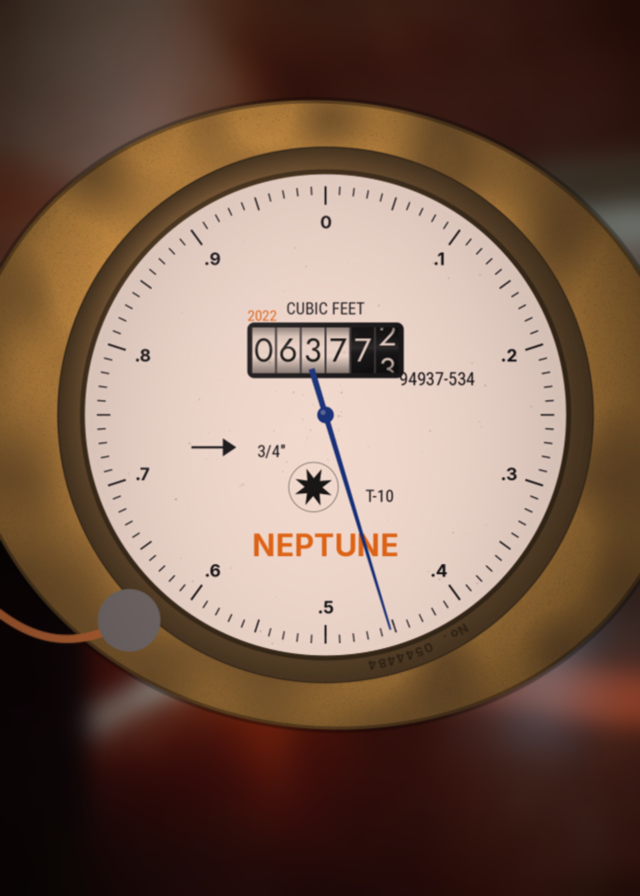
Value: 63772.45; ft³
